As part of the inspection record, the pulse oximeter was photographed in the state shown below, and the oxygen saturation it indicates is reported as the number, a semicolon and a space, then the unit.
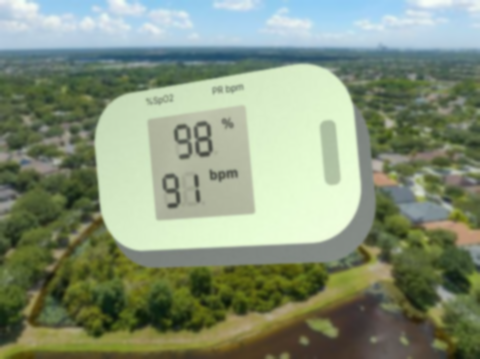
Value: 98; %
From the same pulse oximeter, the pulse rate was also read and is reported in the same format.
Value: 91; bpm
